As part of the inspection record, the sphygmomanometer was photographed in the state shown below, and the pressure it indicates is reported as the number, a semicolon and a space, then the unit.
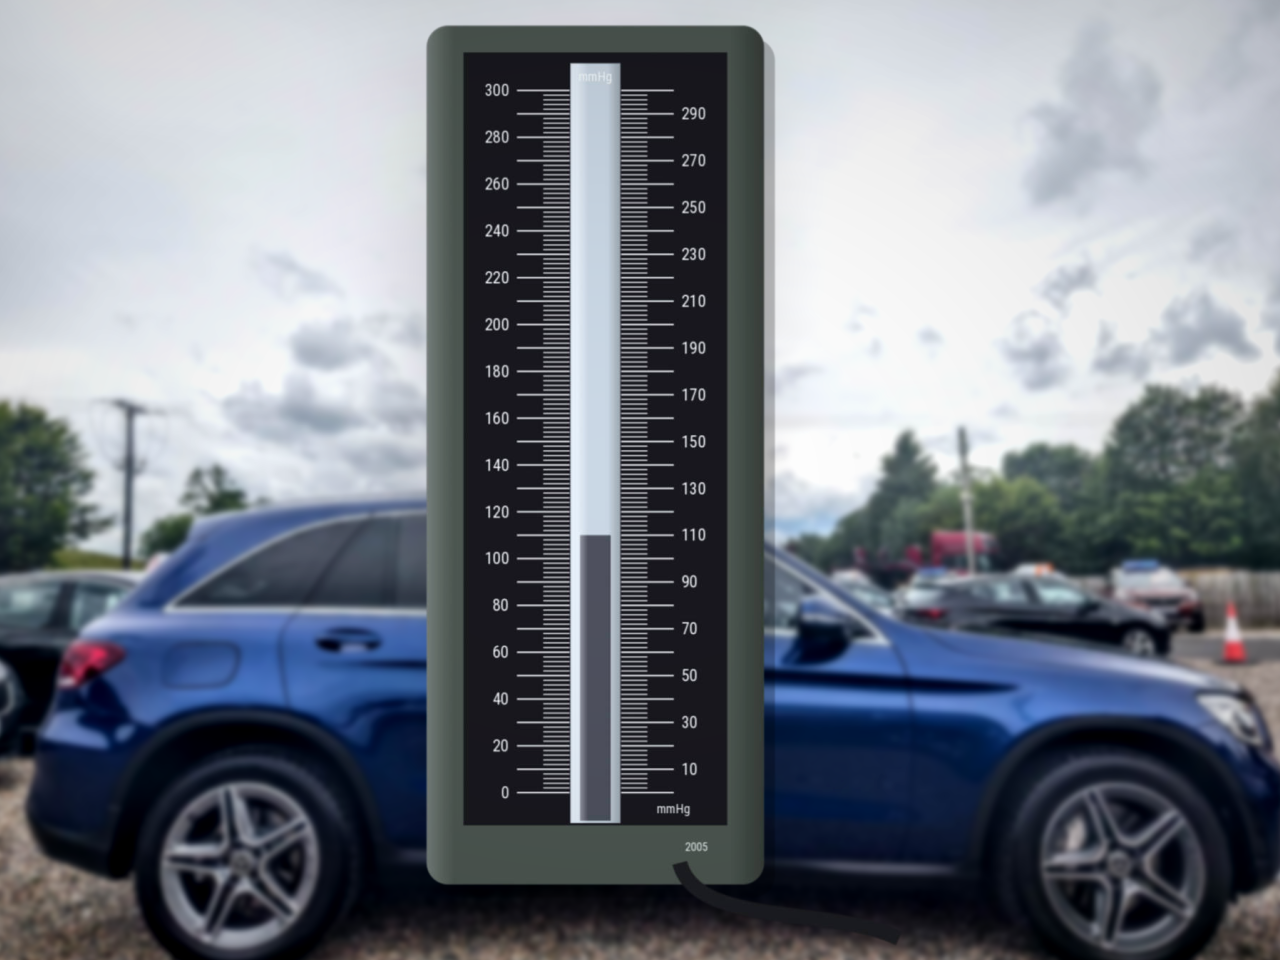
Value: 110; mmHg
